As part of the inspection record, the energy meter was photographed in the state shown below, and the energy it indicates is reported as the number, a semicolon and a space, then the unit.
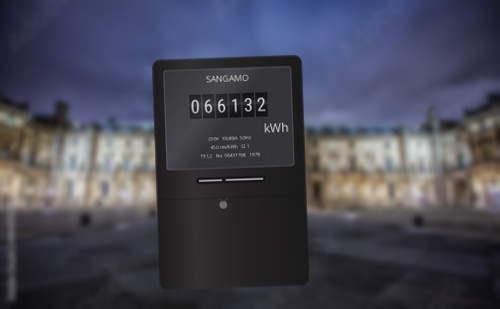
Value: 66132; kWh
